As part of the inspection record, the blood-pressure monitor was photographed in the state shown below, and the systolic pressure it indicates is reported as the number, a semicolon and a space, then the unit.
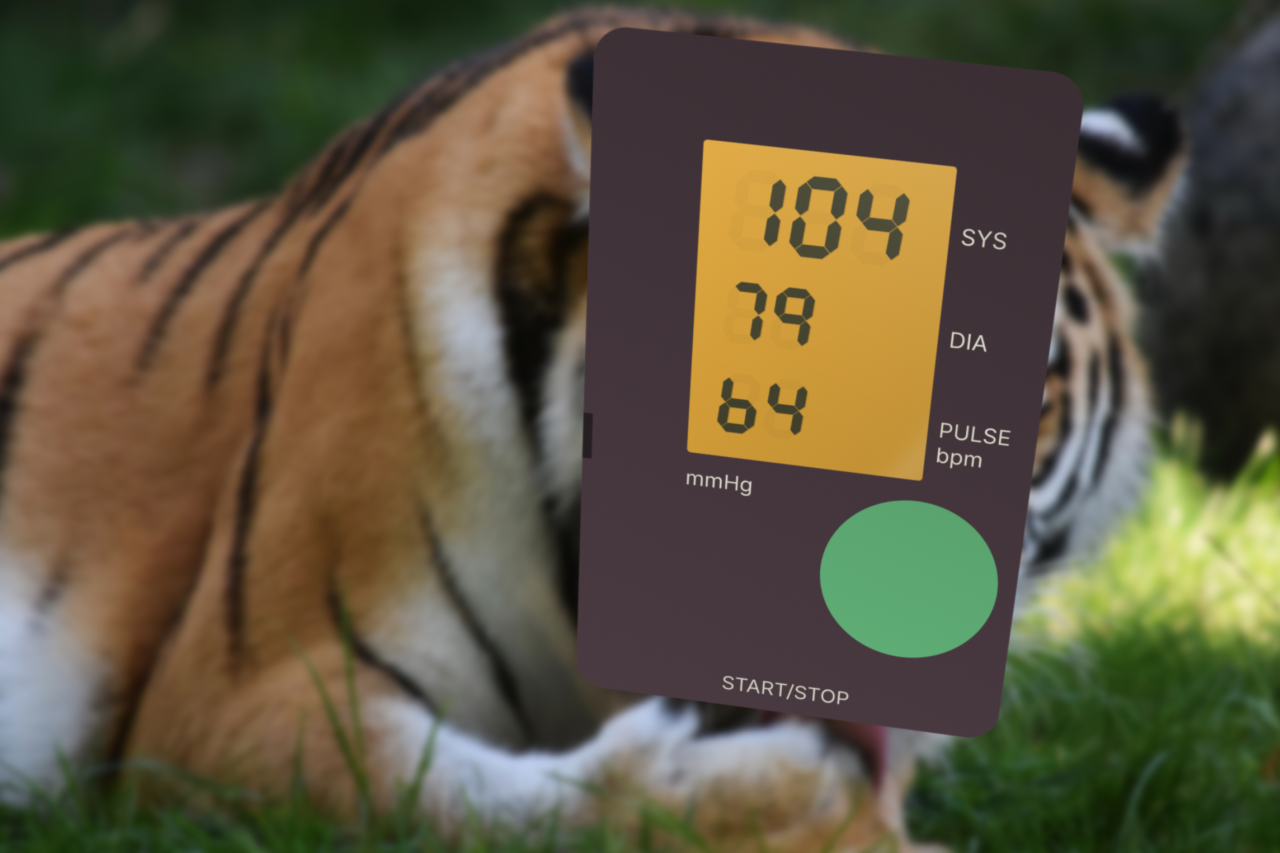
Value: 104; mmHg
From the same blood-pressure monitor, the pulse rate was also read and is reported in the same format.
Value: 64; bpm
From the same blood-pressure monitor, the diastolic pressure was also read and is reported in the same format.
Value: 79; mmHg
